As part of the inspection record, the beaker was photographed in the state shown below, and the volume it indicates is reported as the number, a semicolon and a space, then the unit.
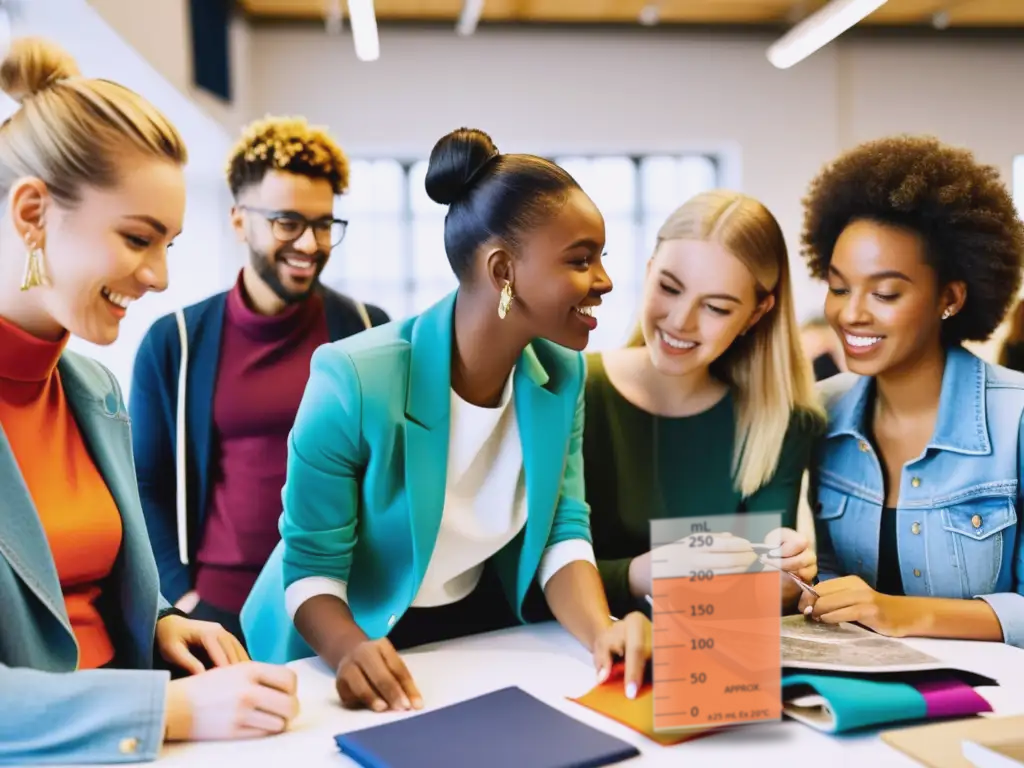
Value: 200; mL
